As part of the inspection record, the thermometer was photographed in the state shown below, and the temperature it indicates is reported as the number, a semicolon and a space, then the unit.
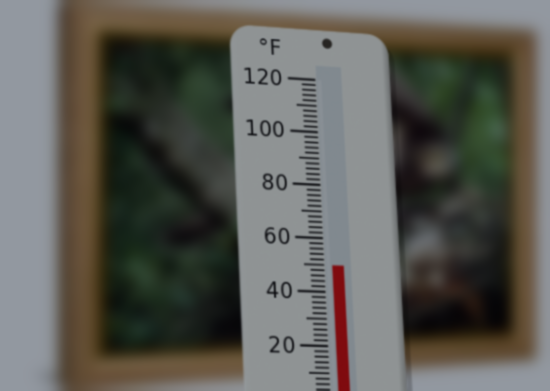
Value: 50; °F
